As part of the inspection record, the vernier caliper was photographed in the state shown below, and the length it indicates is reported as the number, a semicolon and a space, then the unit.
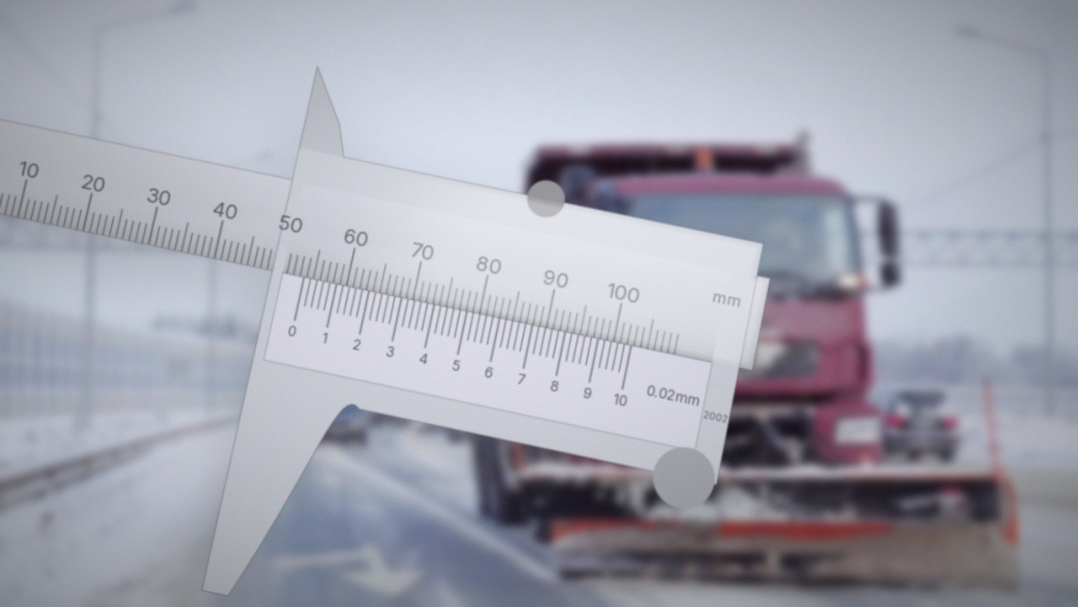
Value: 53.6; mm
